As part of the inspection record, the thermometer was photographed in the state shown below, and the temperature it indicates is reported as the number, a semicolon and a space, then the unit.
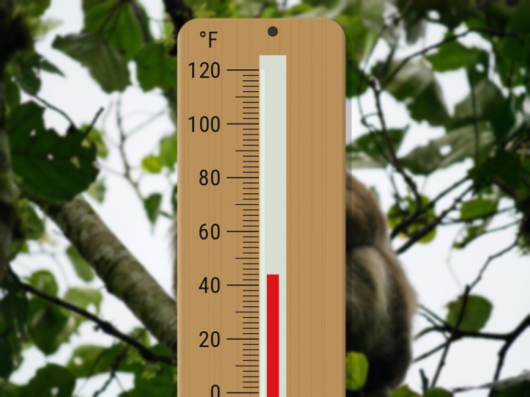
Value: 44; °F
